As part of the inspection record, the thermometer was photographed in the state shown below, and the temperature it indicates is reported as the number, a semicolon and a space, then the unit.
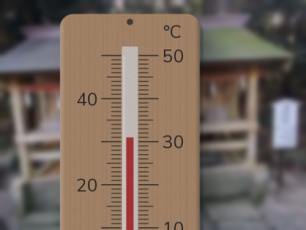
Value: 31; °C
